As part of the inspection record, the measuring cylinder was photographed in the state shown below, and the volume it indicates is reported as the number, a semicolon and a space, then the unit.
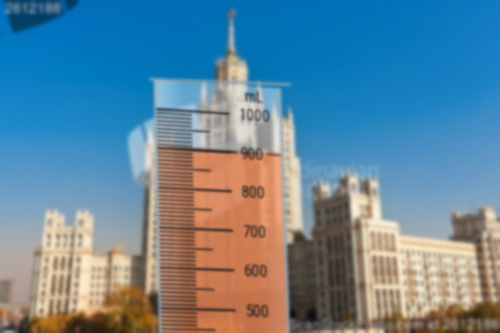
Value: 900; mL
